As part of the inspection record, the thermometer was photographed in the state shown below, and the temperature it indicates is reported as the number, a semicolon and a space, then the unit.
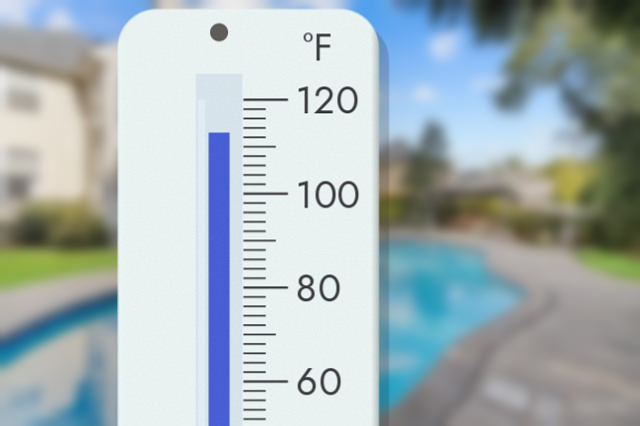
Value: 113; °F
